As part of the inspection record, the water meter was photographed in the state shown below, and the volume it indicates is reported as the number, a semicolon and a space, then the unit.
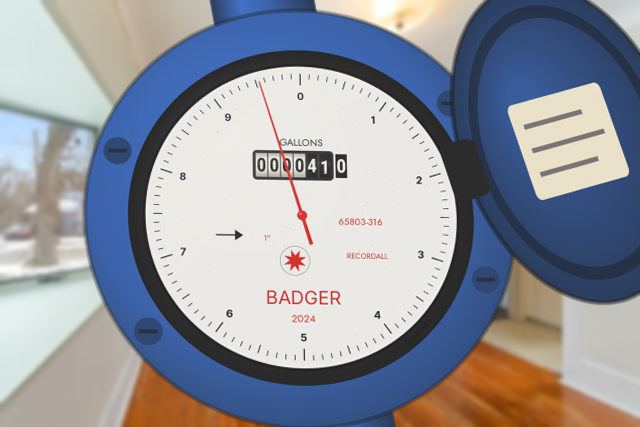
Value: 409.5; gal
